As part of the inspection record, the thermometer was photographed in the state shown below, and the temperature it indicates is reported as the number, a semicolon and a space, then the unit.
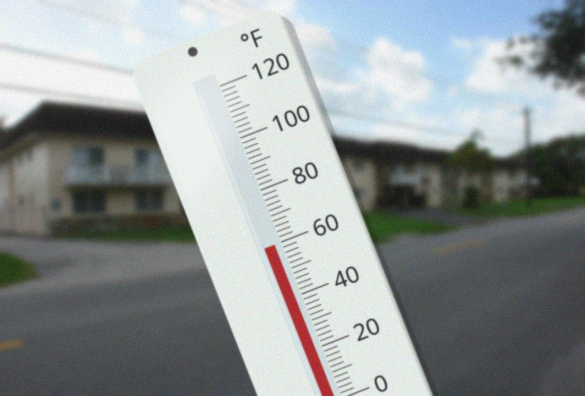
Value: 60; °F
